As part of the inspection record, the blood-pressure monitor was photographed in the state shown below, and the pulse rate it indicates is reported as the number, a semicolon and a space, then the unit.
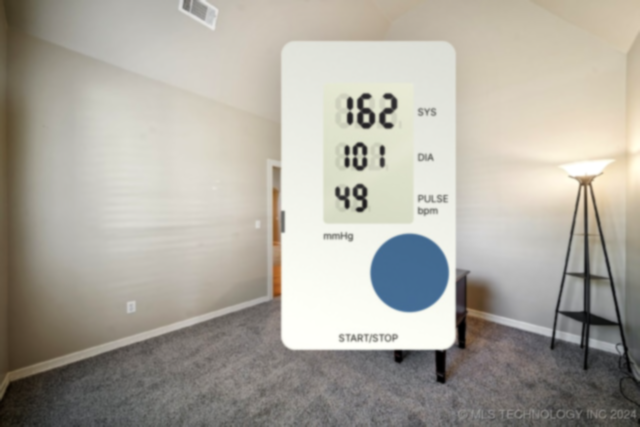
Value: 49; bpm
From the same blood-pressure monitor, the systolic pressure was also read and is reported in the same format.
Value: 162; mmHg
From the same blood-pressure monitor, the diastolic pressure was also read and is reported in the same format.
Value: 101; mmHg
